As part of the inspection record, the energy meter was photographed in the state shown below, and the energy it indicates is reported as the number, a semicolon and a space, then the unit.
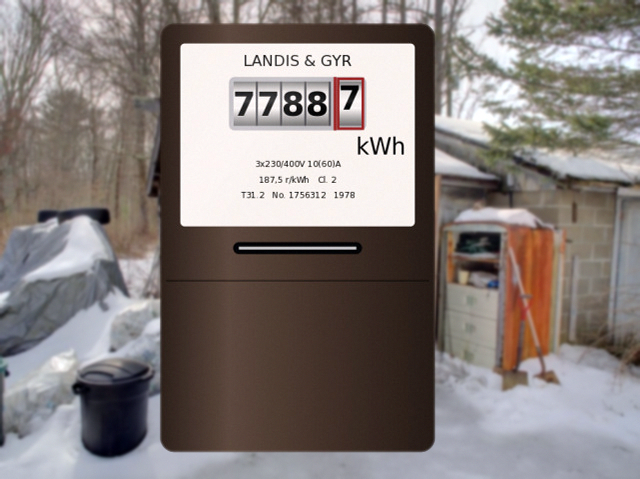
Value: 7788.7; kWh
